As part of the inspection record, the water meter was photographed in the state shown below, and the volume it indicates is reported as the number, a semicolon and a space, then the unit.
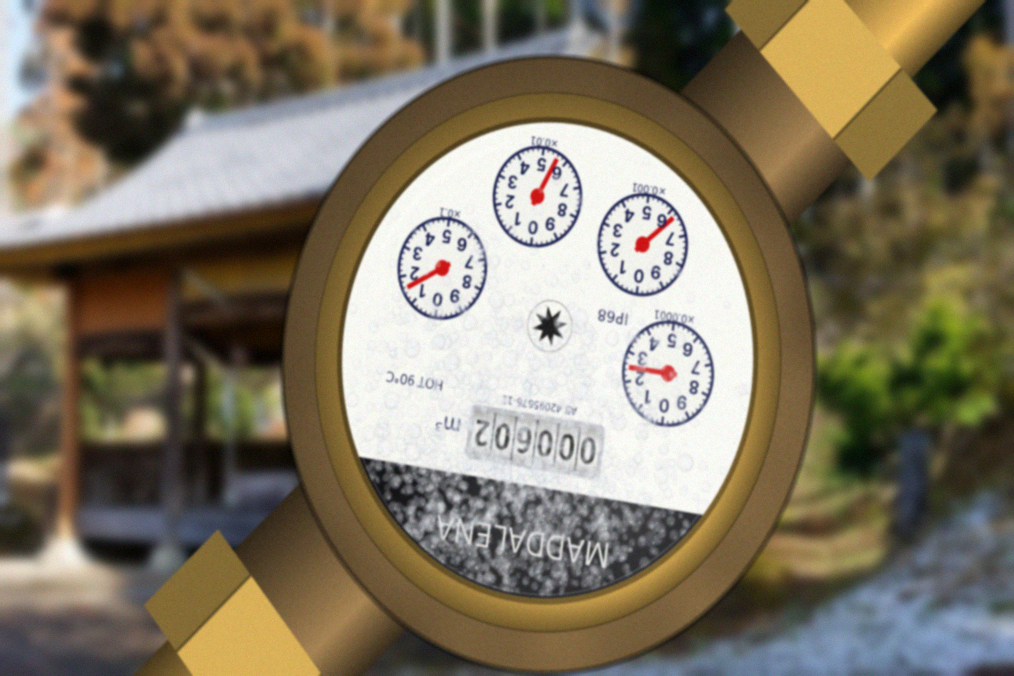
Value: 602.1562; m³
